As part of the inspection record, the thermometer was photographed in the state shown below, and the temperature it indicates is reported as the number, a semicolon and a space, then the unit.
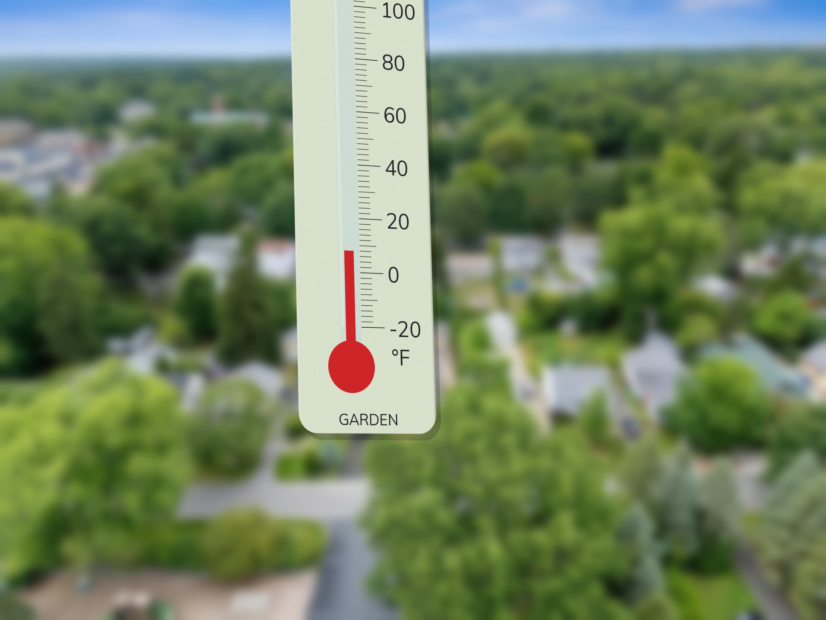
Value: 8; °F
